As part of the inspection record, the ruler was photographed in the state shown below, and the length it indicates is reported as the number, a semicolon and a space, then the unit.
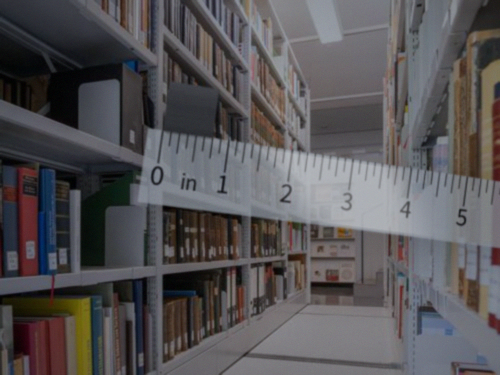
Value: 0.75; in
